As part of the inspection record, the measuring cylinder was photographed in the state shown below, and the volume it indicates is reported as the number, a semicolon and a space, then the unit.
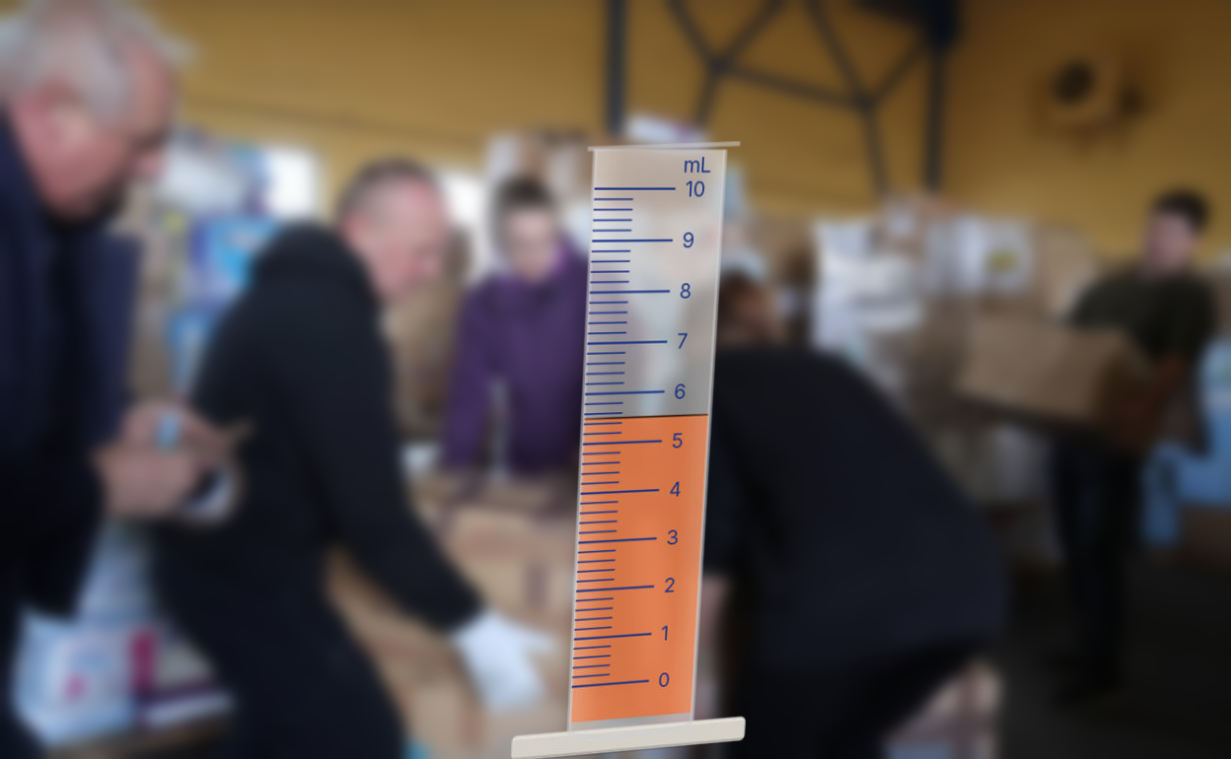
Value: 5.5; mL
